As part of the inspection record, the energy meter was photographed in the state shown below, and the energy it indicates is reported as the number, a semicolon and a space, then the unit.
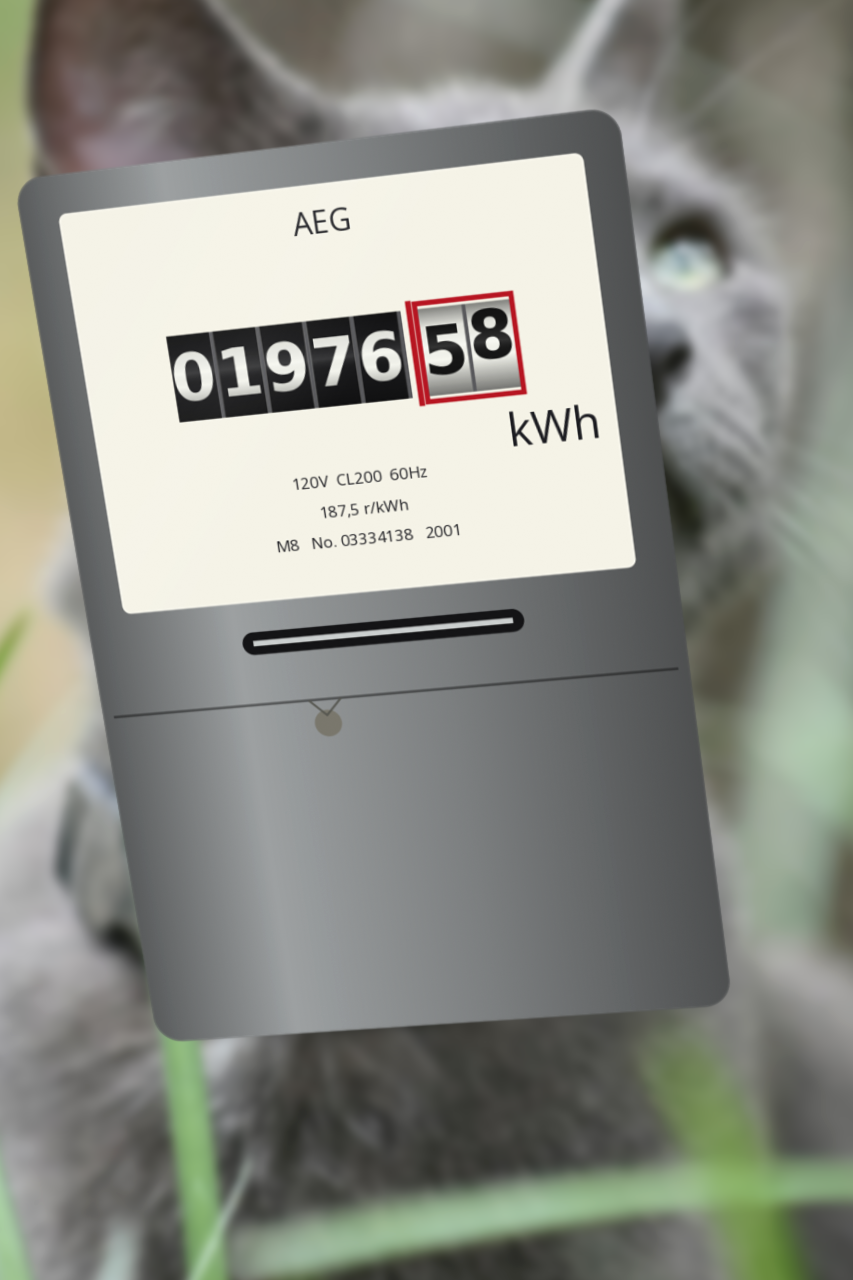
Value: 1976.58; kWh
